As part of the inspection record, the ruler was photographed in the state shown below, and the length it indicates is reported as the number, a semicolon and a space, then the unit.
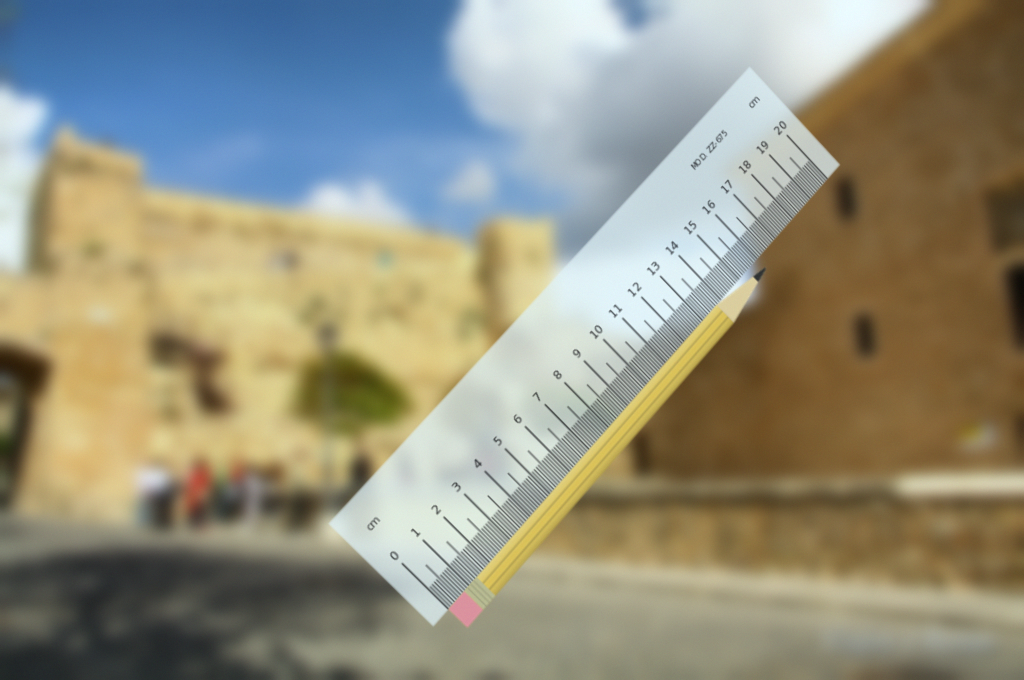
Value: 16; cm
